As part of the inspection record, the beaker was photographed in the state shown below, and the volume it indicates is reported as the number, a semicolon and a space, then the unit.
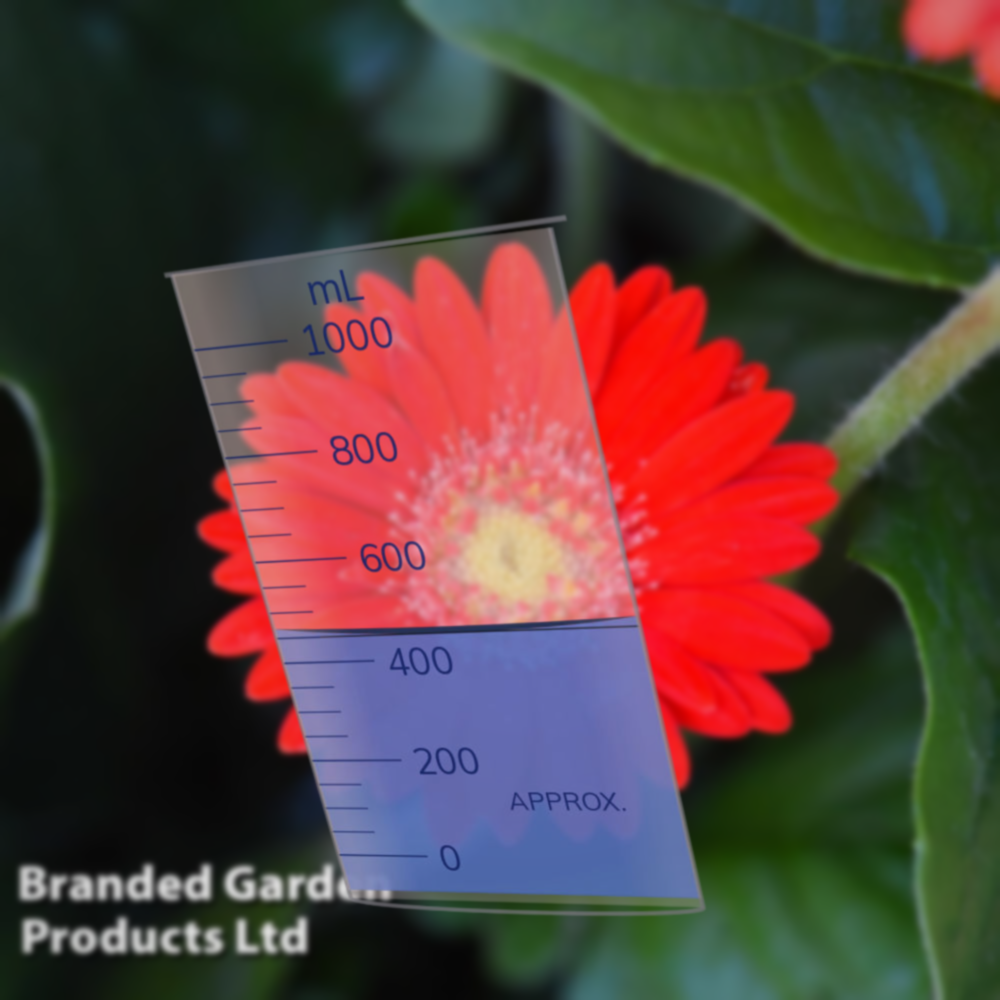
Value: 450; mL
